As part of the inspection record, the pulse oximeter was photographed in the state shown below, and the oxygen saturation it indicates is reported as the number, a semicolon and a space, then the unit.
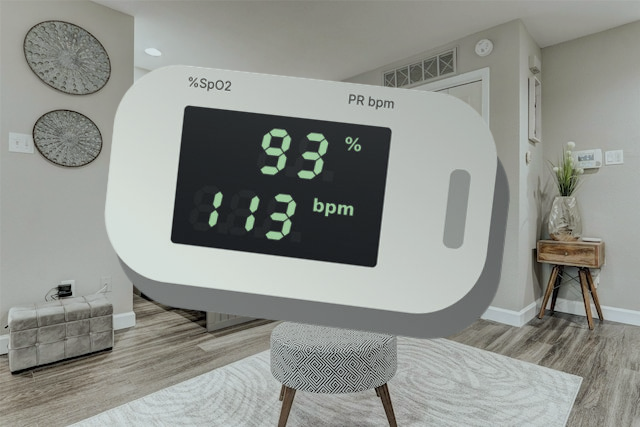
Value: 93; %
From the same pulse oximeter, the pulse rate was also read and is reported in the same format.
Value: 113; bpm
